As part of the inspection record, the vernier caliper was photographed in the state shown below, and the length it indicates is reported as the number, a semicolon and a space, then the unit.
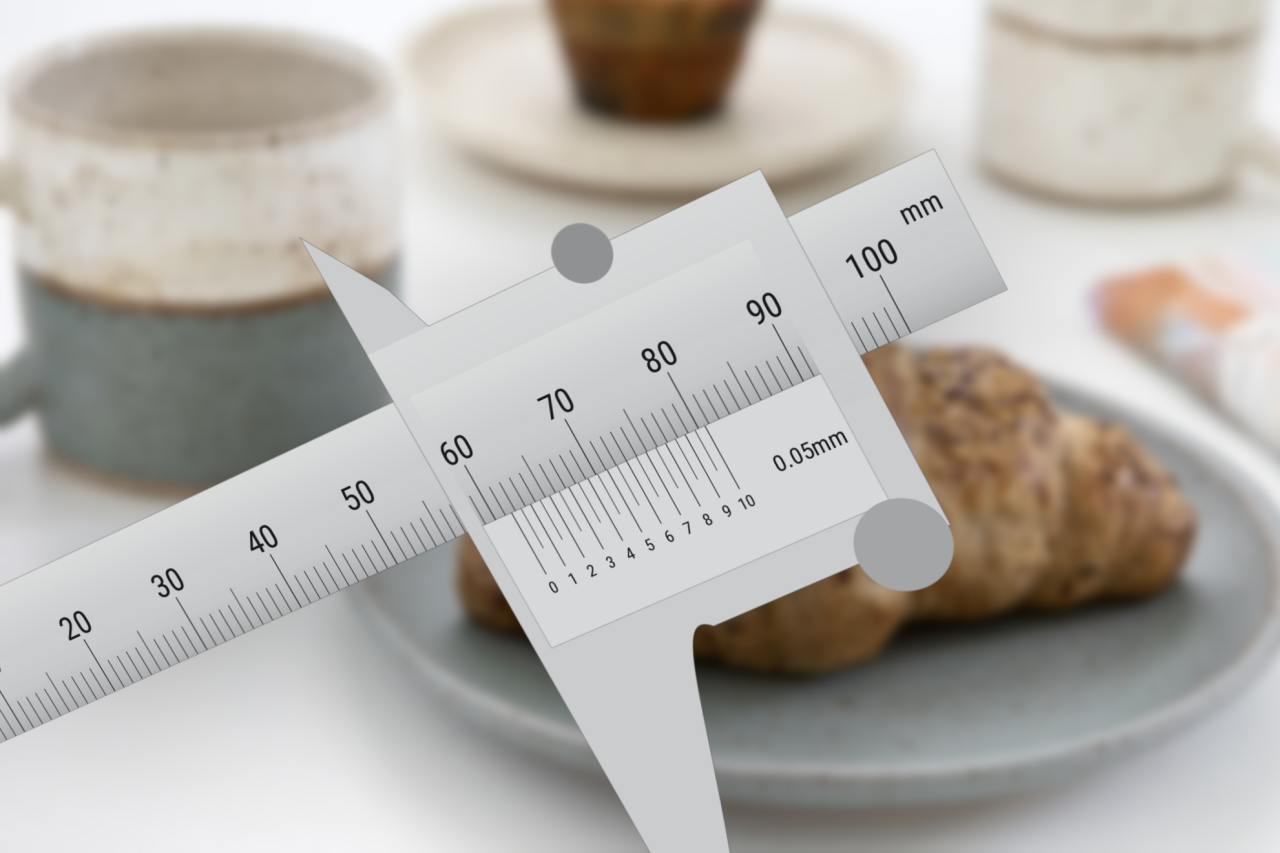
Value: 61.6; mm
